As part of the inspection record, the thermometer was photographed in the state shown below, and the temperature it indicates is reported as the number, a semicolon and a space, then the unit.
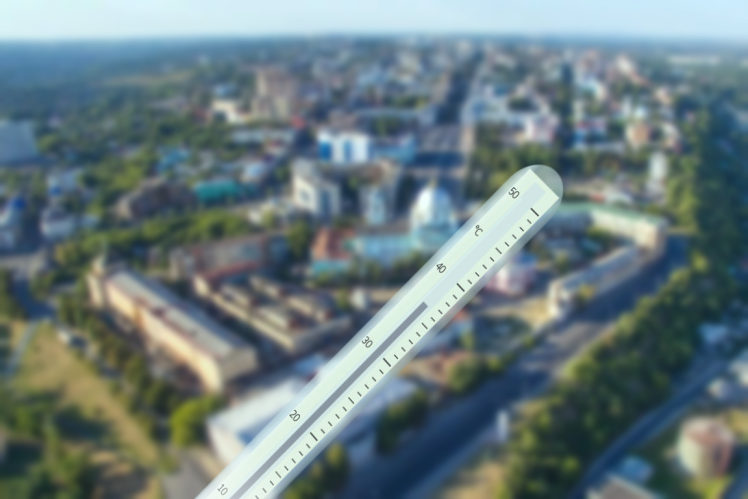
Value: 36.5; °C
